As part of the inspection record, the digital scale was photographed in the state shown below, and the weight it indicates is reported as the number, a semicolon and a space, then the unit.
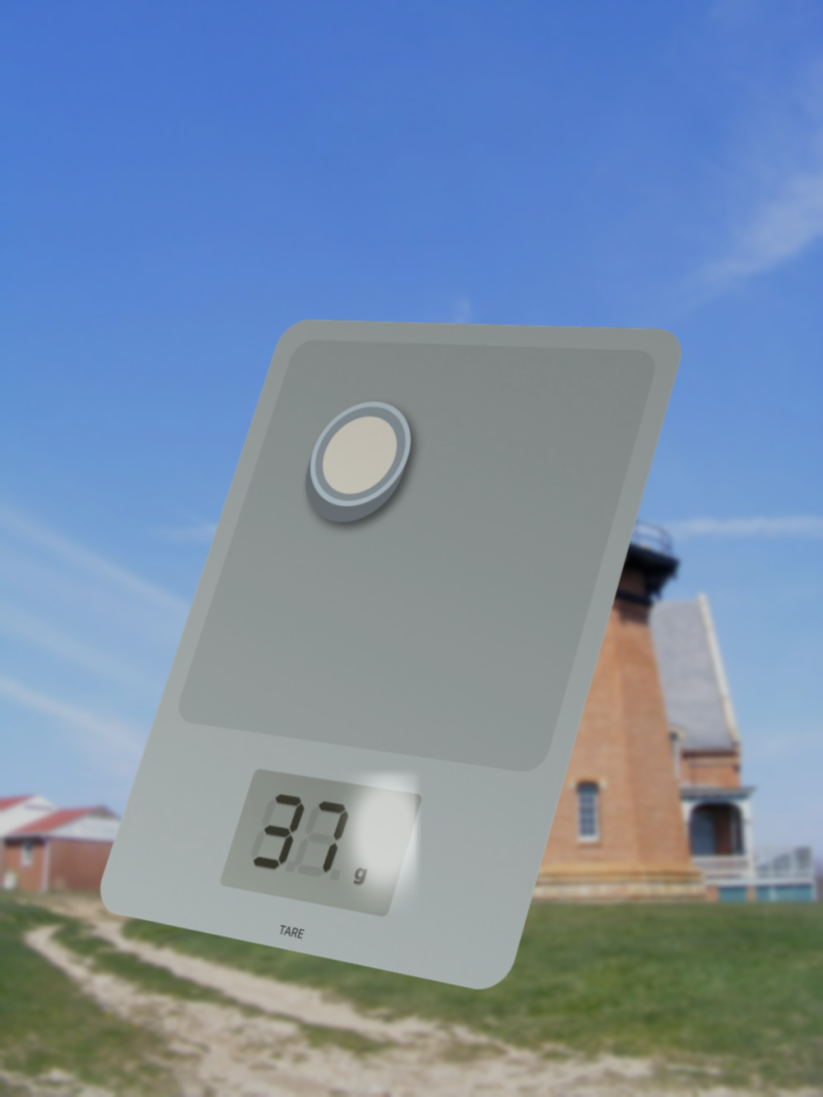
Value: 37; g
